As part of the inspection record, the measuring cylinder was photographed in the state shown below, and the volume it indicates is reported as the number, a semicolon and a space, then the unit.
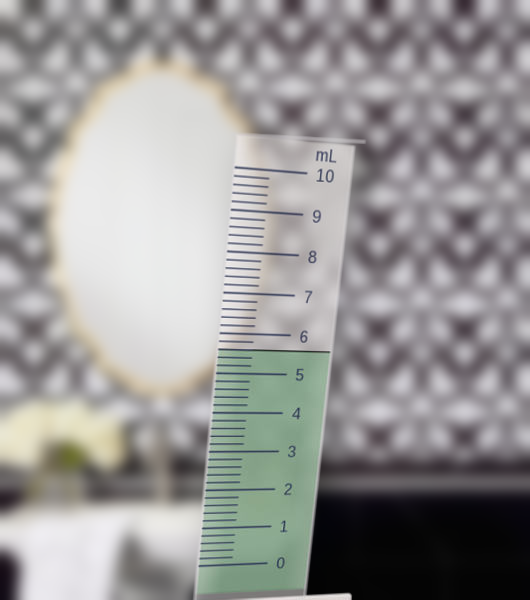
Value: 5.6; mL
